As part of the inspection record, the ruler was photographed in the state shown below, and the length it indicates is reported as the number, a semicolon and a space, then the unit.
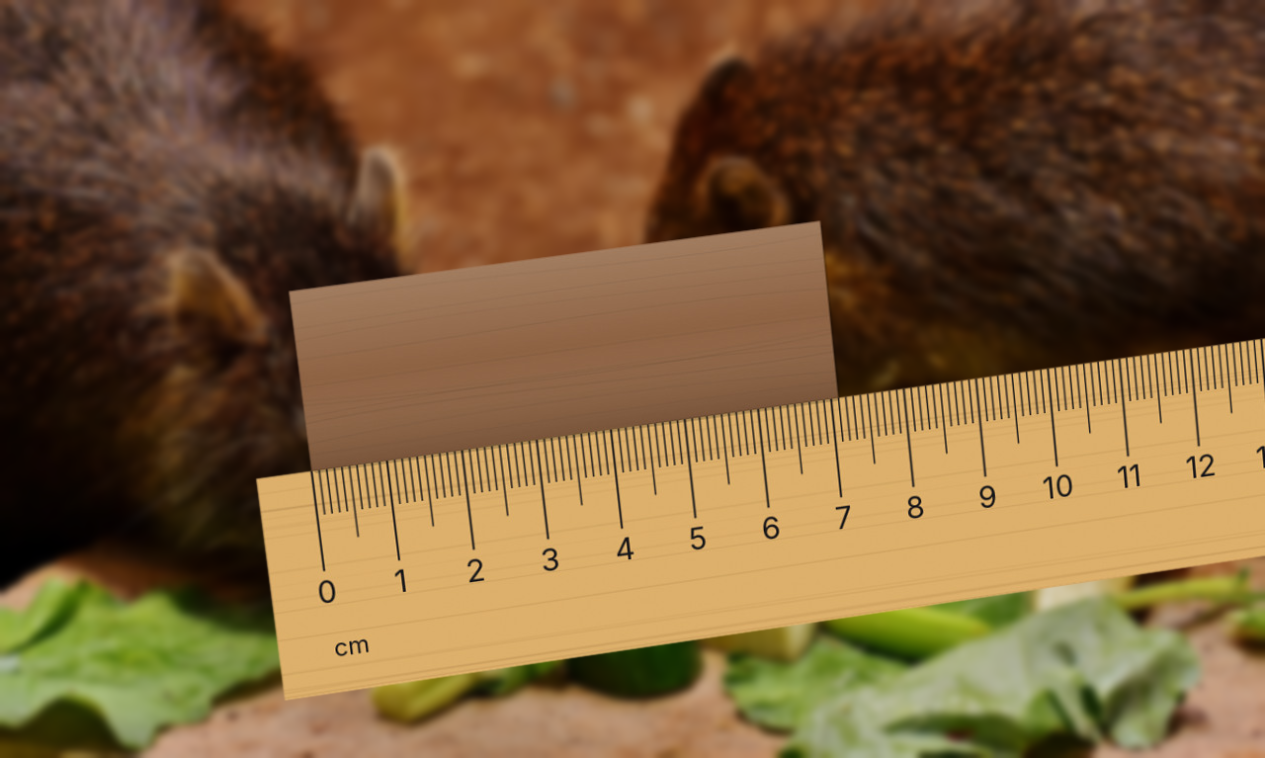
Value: 7.1; cm
